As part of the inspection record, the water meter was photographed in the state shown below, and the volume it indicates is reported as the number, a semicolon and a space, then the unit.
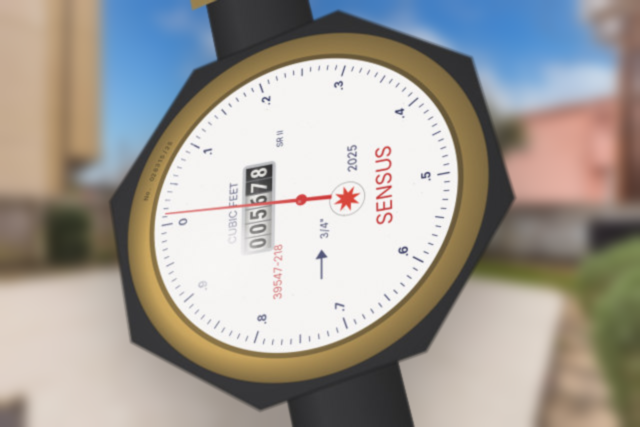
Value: 5678.01; ft³
